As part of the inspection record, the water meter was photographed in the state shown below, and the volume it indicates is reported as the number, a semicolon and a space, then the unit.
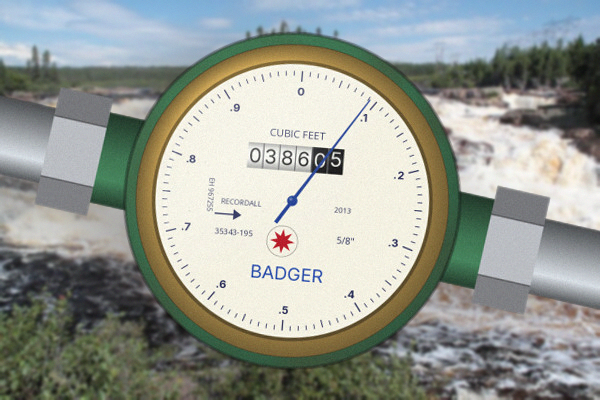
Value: 38605.09; ft³
